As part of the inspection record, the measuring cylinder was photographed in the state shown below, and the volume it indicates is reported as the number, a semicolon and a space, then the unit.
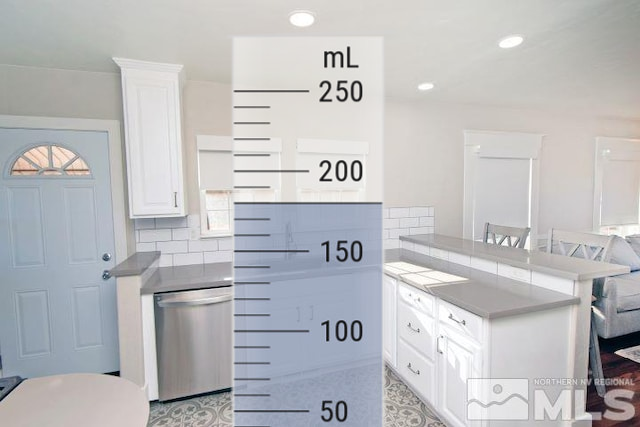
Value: 180; mL
